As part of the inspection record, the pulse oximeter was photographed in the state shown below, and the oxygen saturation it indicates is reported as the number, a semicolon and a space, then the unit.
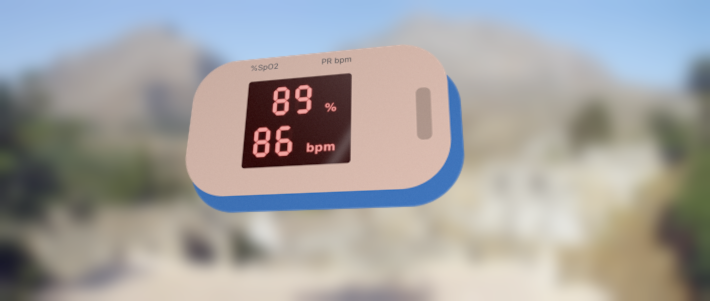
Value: 89; %
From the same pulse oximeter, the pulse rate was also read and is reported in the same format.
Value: 86; bpm
